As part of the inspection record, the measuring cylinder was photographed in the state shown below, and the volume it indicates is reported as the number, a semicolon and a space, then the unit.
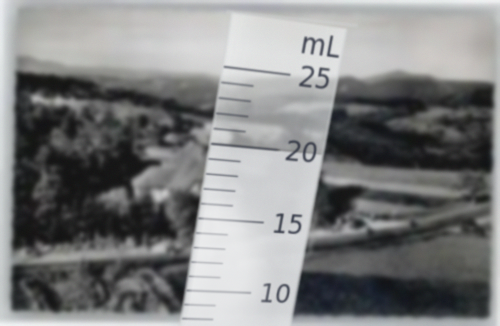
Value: 20; mL
